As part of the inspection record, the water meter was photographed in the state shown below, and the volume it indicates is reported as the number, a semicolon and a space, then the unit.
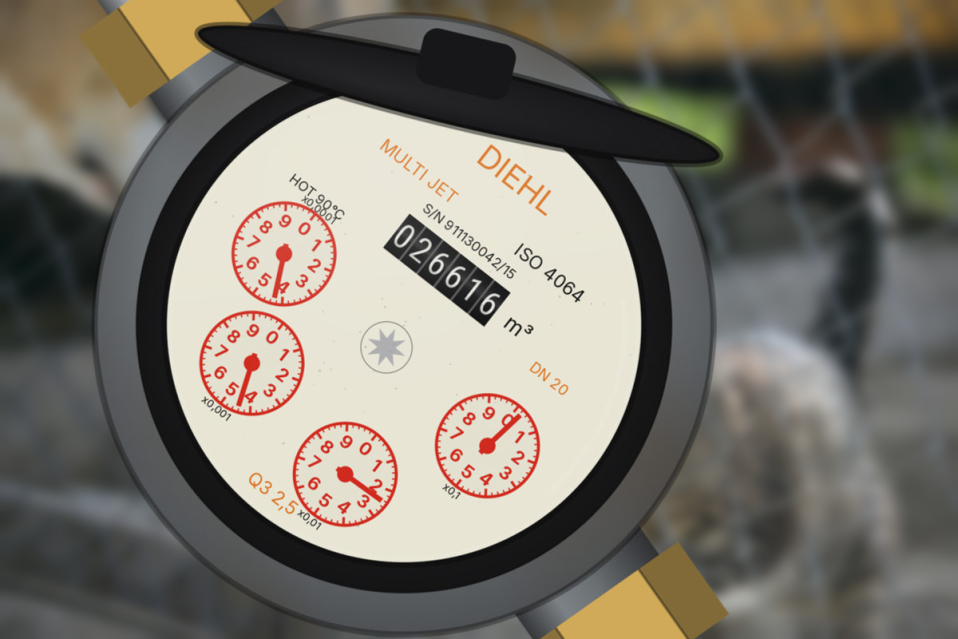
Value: 26616.0244; m³
